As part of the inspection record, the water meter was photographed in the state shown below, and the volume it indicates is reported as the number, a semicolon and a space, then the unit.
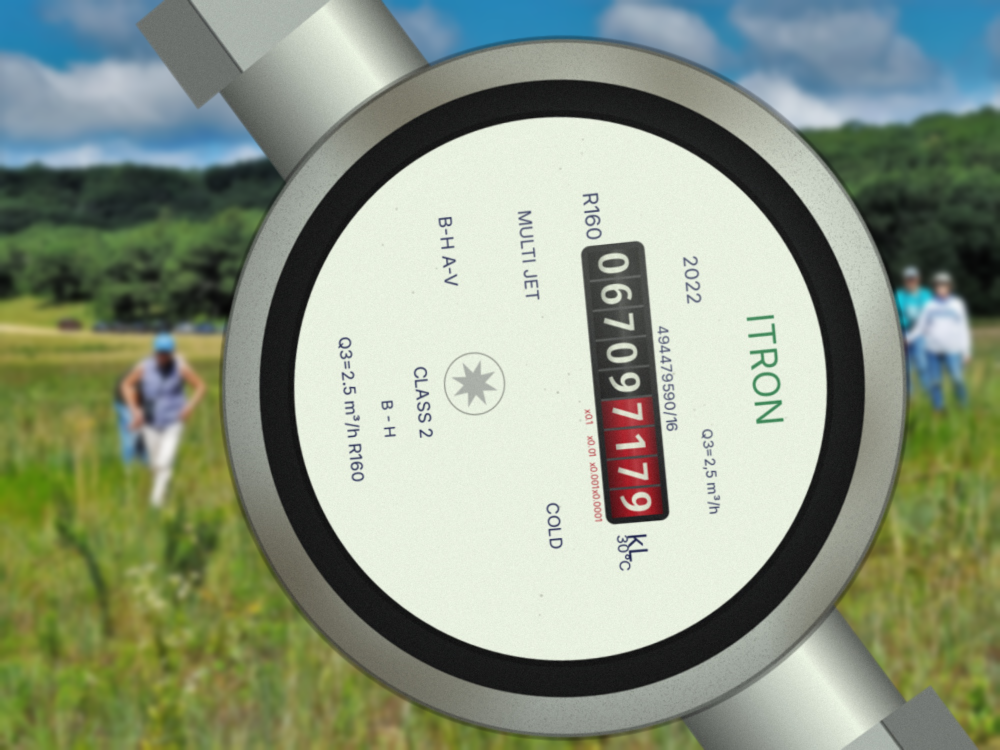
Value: 6709.7179; kL
